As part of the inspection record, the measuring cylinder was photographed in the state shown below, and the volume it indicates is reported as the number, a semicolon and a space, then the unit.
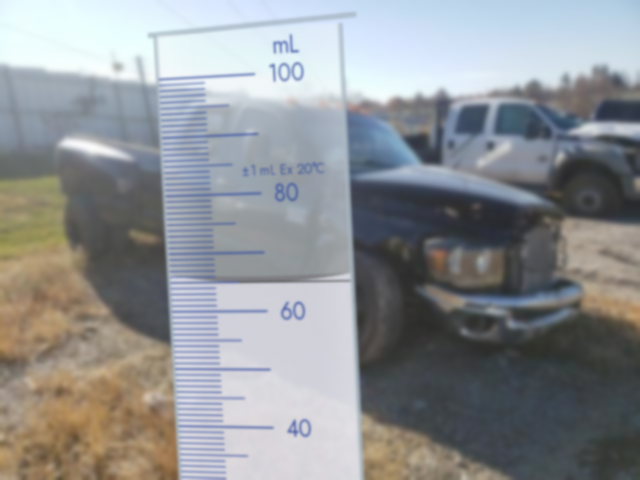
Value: 65; mL
